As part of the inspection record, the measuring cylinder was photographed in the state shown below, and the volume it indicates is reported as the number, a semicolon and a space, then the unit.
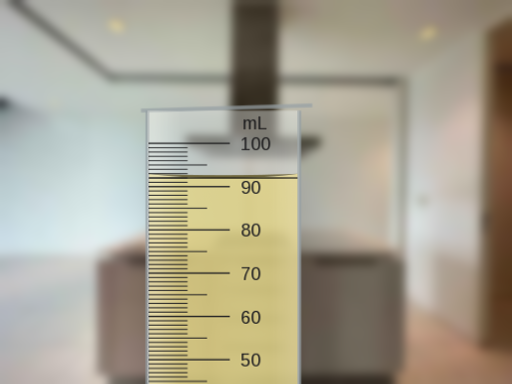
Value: 92; mL
